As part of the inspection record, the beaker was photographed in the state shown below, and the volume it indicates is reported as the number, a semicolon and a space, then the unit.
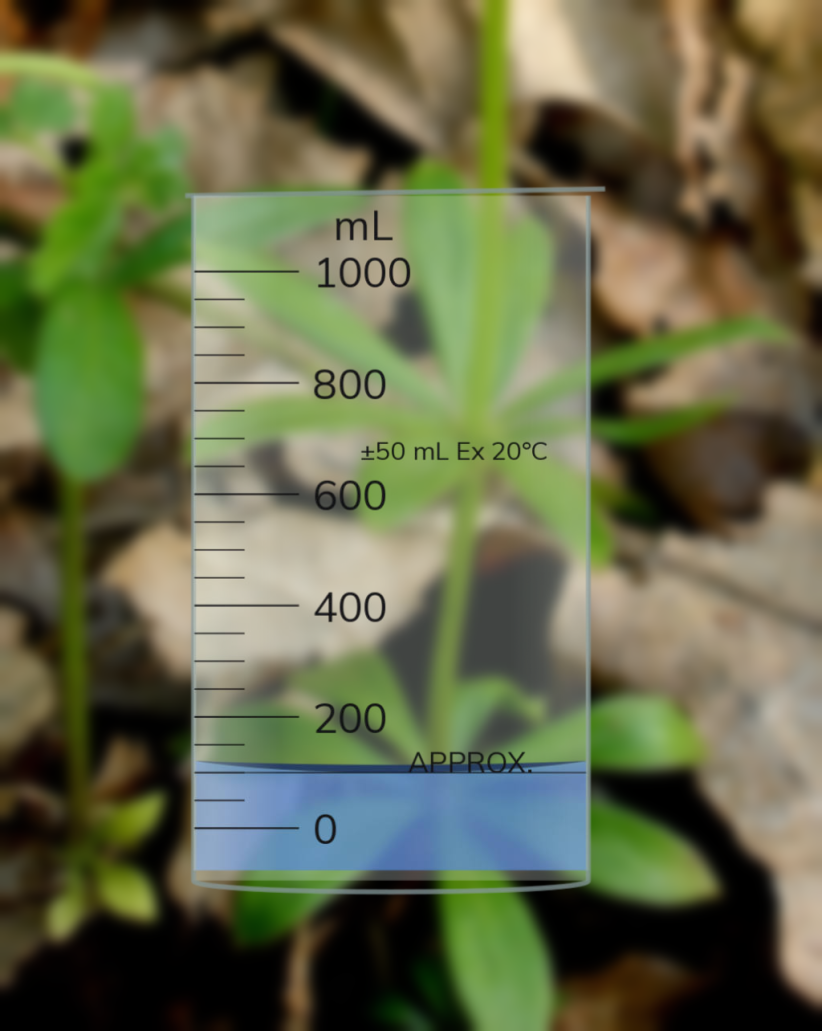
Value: 100; mL
